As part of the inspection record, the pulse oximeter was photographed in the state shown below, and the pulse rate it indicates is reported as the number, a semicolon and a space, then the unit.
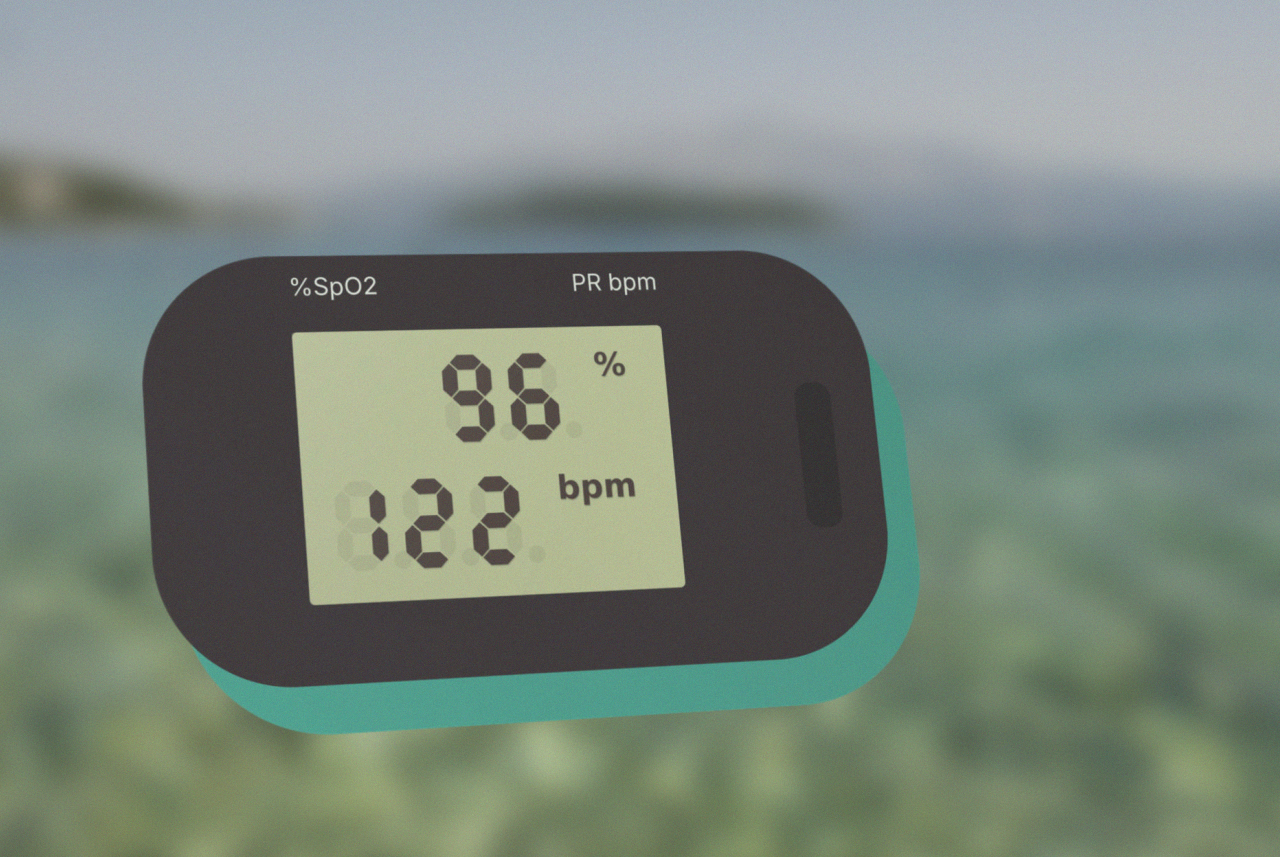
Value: 122; bpm
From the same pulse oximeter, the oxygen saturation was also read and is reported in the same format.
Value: 96; %
